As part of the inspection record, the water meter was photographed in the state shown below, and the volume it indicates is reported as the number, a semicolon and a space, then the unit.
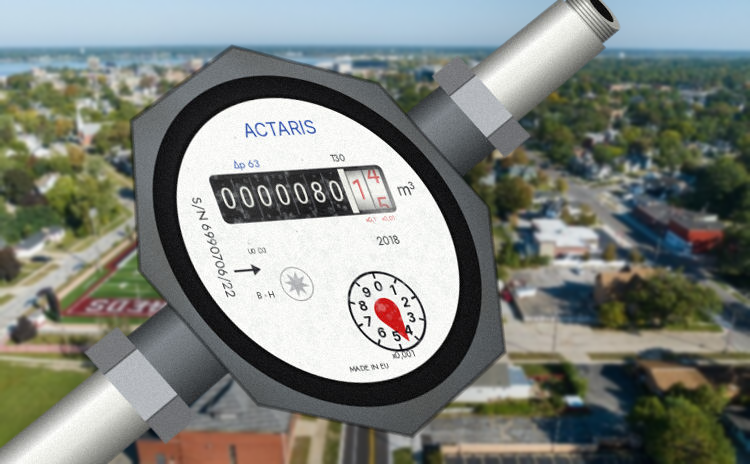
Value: 80.144; m³
